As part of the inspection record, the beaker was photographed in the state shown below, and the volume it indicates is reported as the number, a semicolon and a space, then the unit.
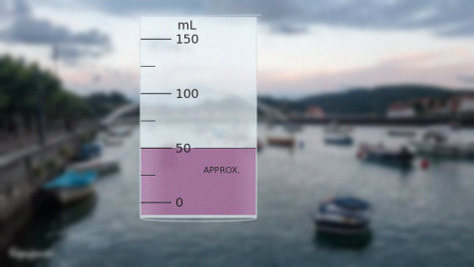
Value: 50; mL
